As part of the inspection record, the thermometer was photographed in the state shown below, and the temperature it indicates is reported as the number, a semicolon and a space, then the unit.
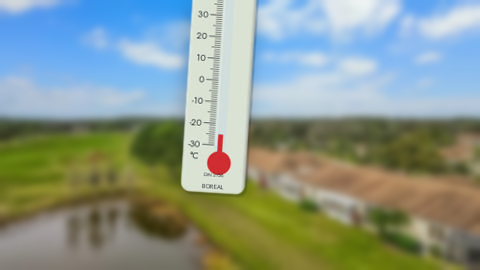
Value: -25; °C
